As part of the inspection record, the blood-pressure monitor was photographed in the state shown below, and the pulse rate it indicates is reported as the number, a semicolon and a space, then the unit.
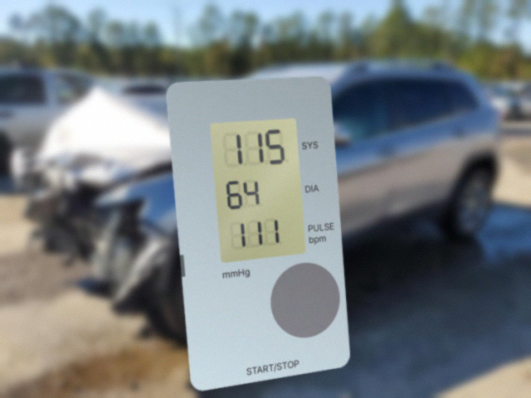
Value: 111; bpm
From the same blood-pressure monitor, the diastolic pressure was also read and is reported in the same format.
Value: 64; mmHg
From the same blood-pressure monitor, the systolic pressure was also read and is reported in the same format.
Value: 115; mmHg
